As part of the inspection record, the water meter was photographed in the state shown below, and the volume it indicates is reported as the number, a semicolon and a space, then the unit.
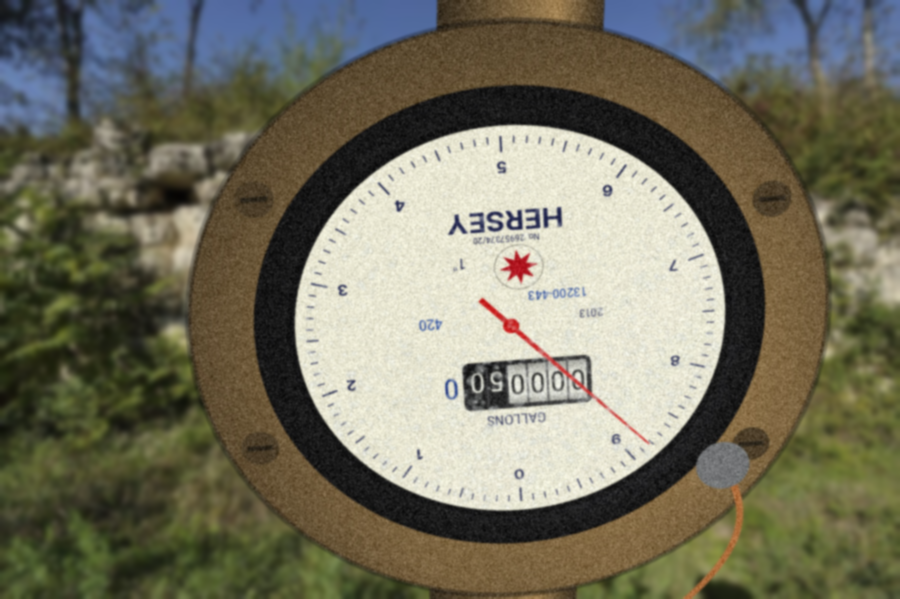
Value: 498.8; gal
